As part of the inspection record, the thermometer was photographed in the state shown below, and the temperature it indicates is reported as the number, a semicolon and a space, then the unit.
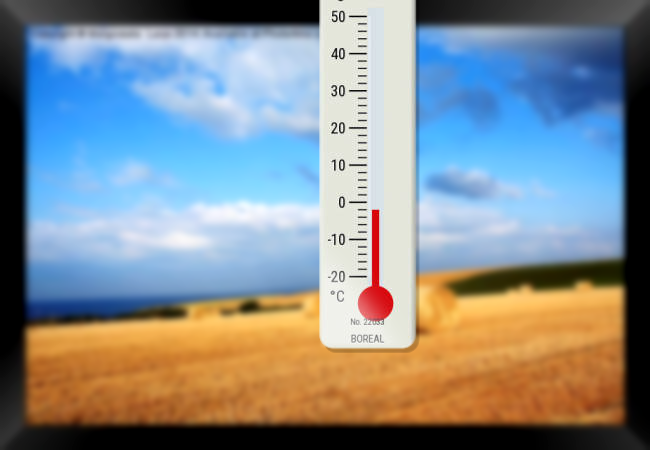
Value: -2; °C
